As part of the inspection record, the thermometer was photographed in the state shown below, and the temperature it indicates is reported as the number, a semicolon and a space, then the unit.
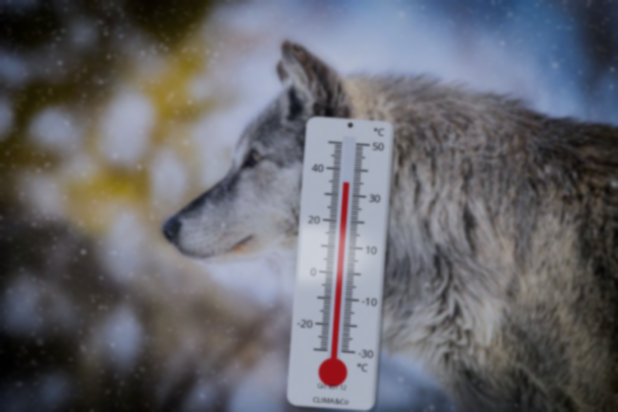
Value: 35; °C
